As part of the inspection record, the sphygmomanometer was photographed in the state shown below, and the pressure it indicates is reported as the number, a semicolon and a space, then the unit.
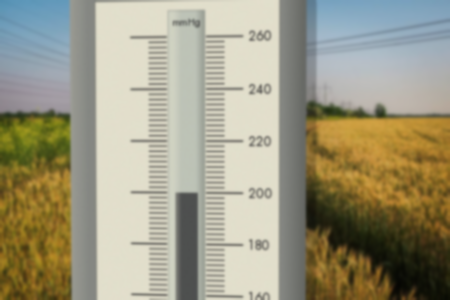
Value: 200; mmHg
